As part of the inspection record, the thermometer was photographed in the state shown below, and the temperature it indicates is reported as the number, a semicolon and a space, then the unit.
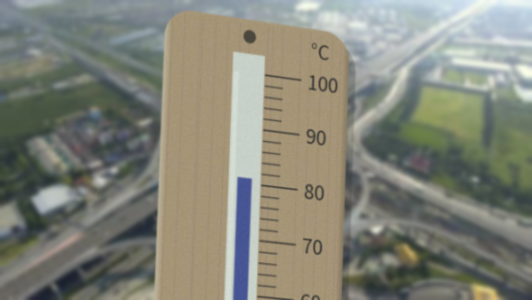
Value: 81; °C
